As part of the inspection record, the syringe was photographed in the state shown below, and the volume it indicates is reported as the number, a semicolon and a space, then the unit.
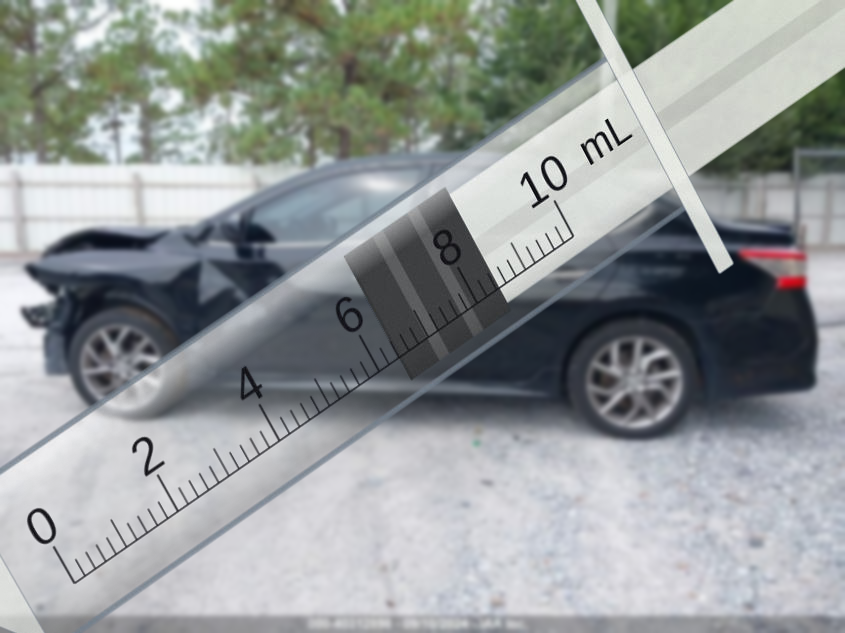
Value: 6.4; mL
